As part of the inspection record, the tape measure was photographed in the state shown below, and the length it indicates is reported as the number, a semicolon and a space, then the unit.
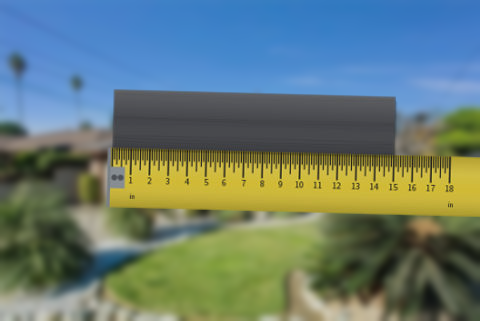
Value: 15; in
